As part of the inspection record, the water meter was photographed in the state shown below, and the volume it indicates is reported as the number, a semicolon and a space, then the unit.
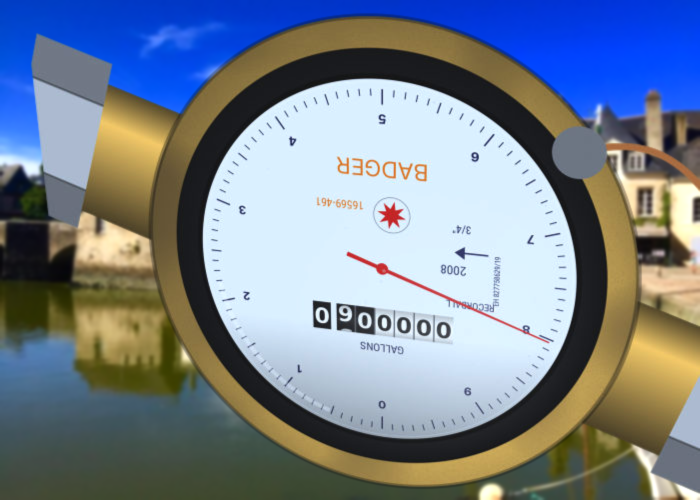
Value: 58.0; gal
